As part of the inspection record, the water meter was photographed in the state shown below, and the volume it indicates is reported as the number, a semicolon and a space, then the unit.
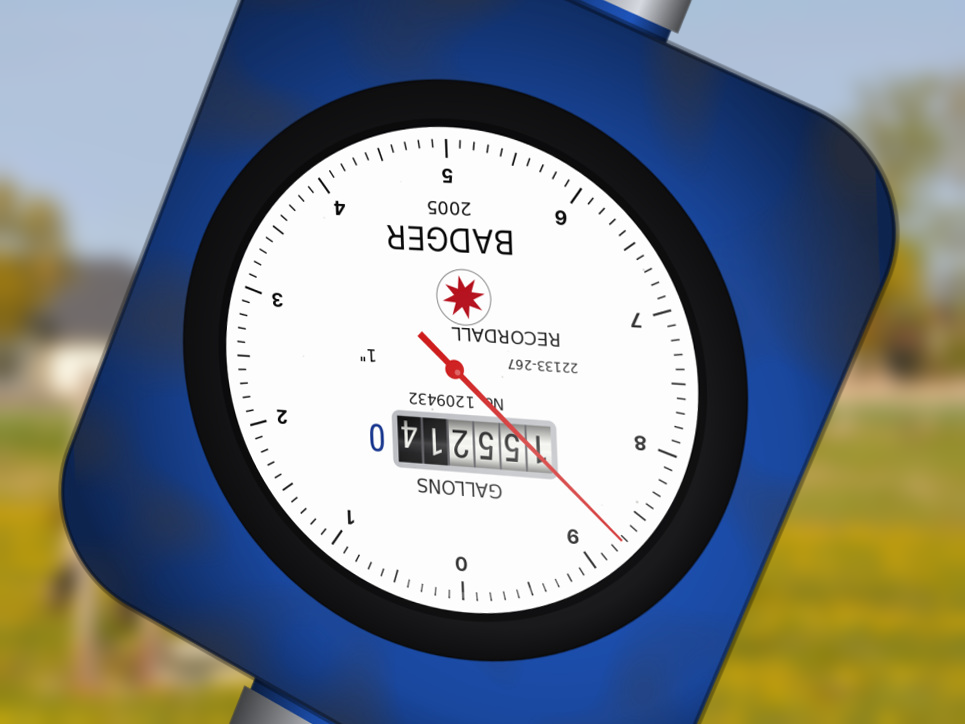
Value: 1552138.7; gal
